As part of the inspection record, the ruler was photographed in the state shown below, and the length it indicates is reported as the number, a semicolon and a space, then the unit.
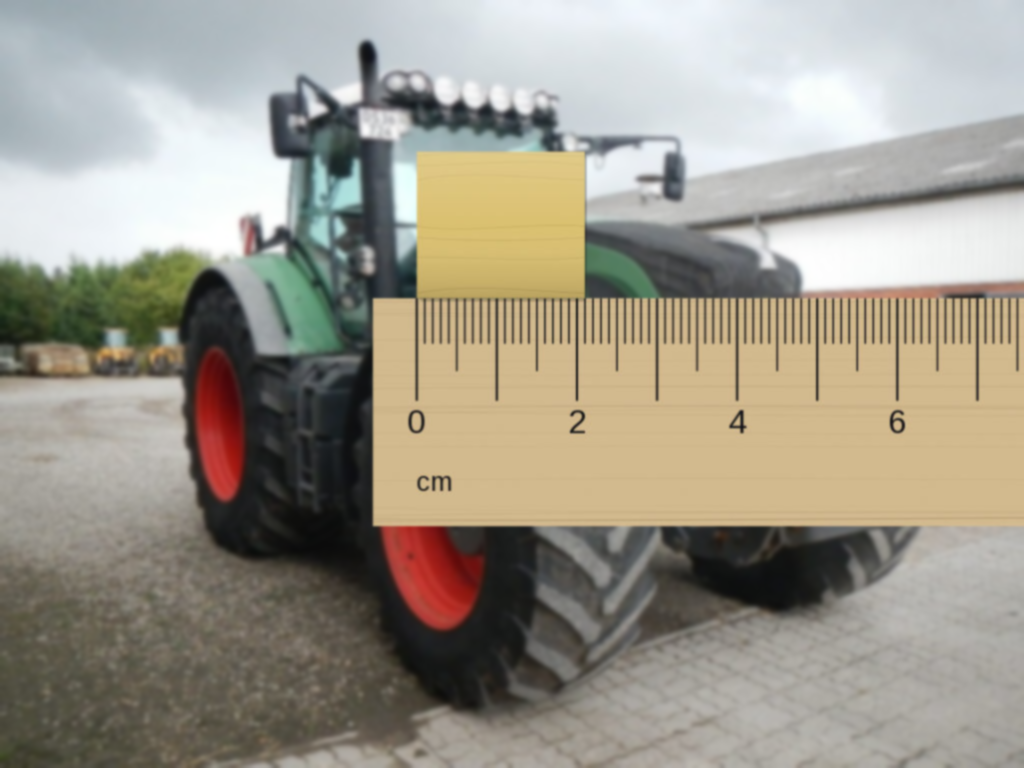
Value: 2.1; cm
